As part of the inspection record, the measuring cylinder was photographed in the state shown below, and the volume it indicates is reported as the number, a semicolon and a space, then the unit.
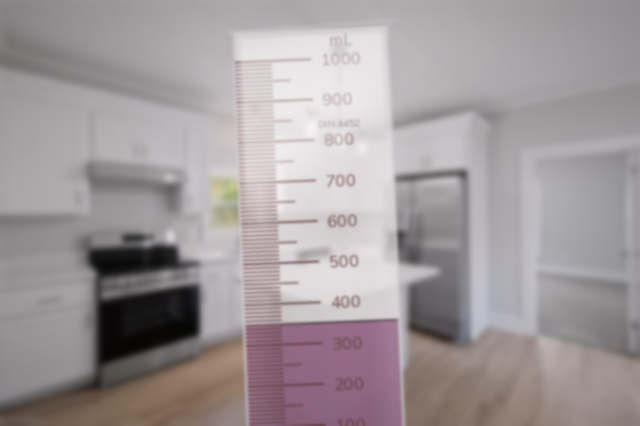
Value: 350; mL
